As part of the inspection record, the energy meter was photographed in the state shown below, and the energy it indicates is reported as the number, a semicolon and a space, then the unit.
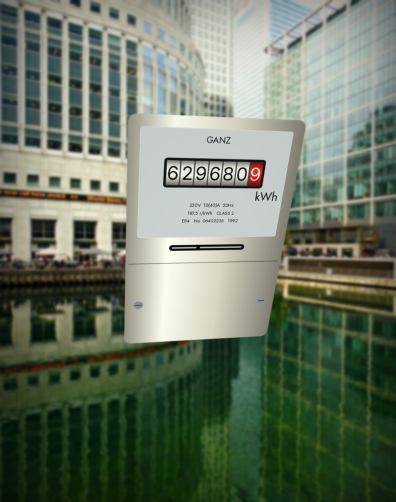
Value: 629680.9; kWh
